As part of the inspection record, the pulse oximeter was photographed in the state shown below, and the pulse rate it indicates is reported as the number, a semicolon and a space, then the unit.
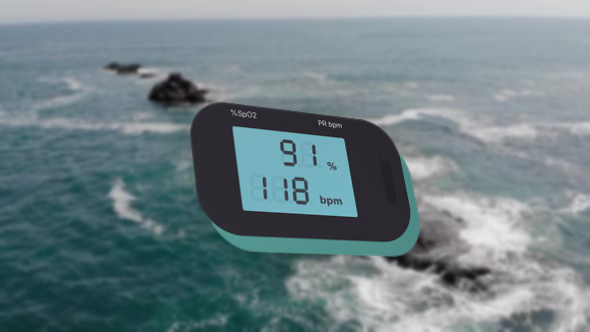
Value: 118; bpm
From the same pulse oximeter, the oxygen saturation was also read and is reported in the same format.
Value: 91; %
